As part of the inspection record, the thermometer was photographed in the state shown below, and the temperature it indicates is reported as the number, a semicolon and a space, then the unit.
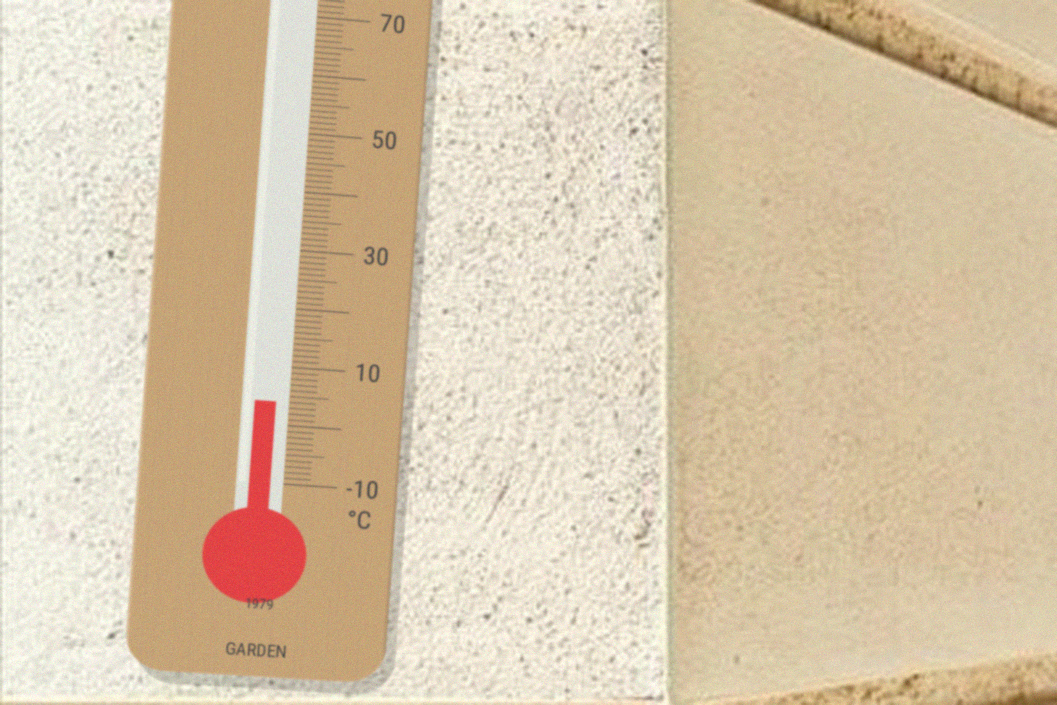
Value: 4; °C
